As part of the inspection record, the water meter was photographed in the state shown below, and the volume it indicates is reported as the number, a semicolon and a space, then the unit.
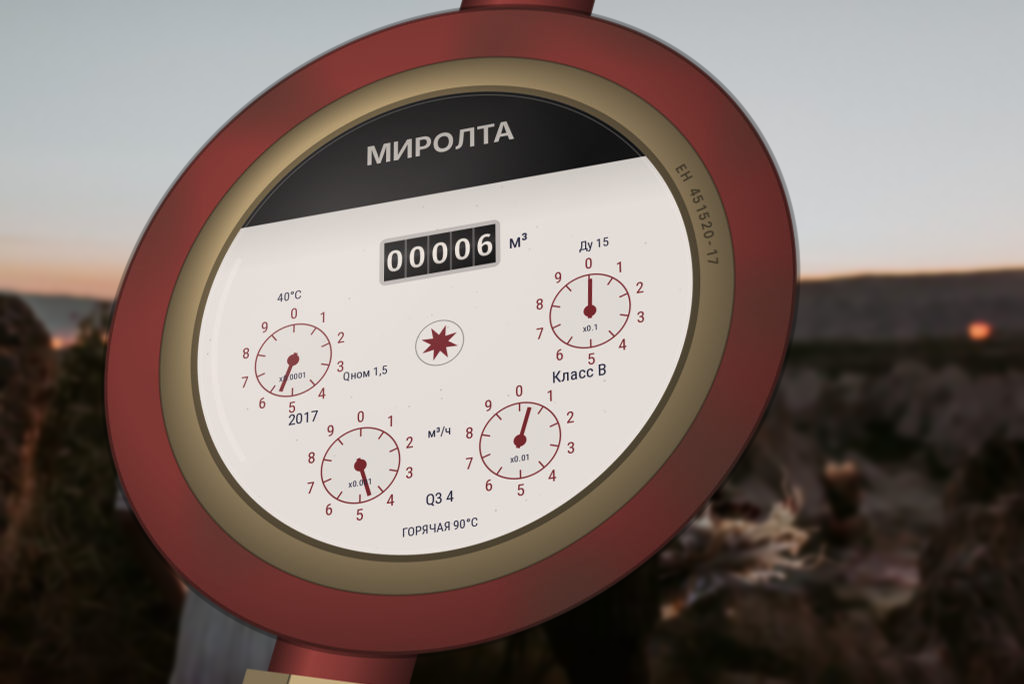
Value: 6.0045; m³
